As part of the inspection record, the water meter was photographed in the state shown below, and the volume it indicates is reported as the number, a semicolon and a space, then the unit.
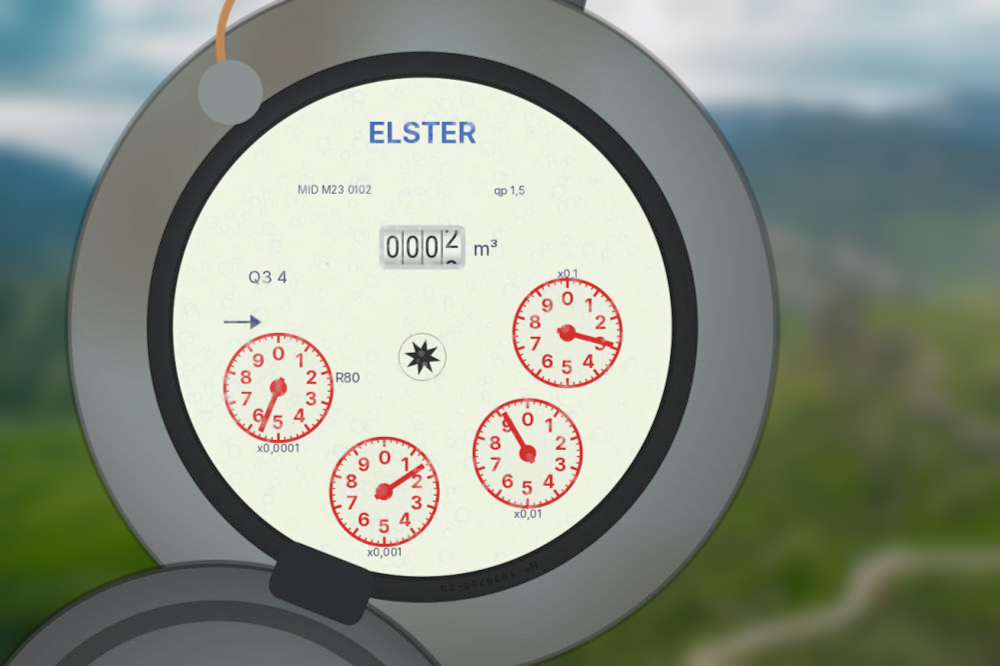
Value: 2.2915; m³
